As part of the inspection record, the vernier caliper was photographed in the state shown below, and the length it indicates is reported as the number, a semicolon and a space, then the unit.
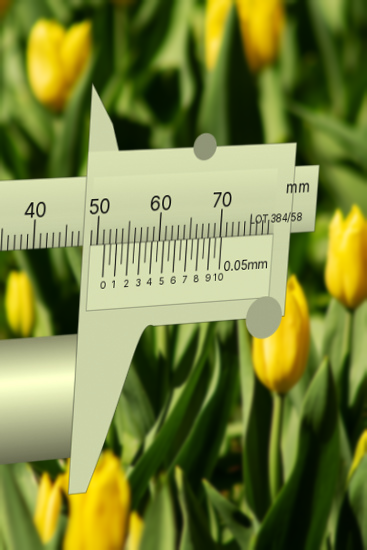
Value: 51.2; mm
